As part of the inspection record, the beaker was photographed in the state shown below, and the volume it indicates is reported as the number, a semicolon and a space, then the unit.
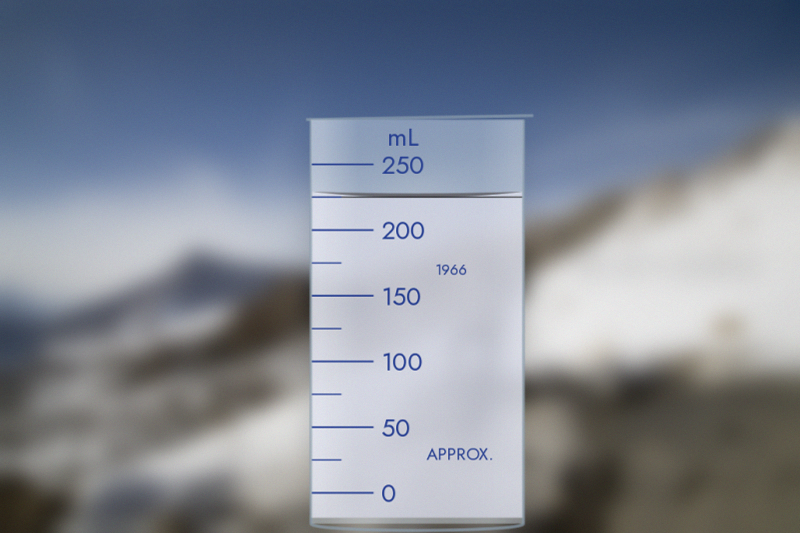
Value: 225; mL
